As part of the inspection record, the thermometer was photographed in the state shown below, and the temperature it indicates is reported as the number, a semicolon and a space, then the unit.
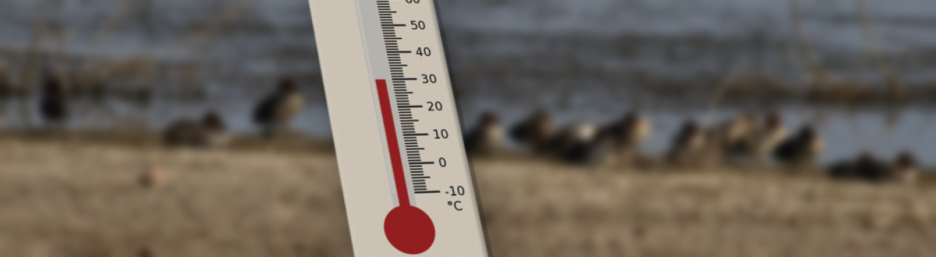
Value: 30; °C
